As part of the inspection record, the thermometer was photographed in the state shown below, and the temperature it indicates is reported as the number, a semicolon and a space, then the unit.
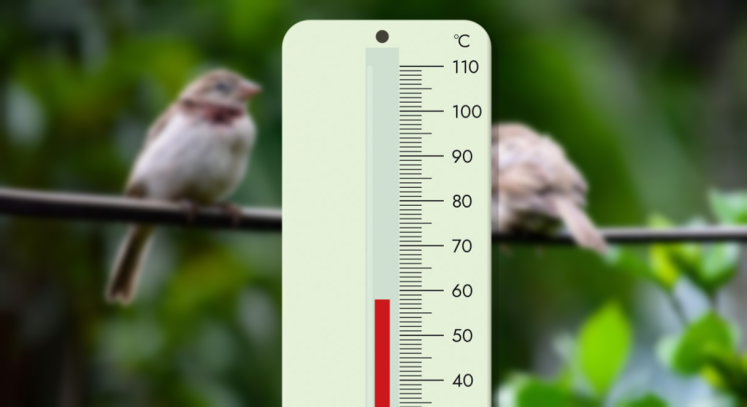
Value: 58; °C
